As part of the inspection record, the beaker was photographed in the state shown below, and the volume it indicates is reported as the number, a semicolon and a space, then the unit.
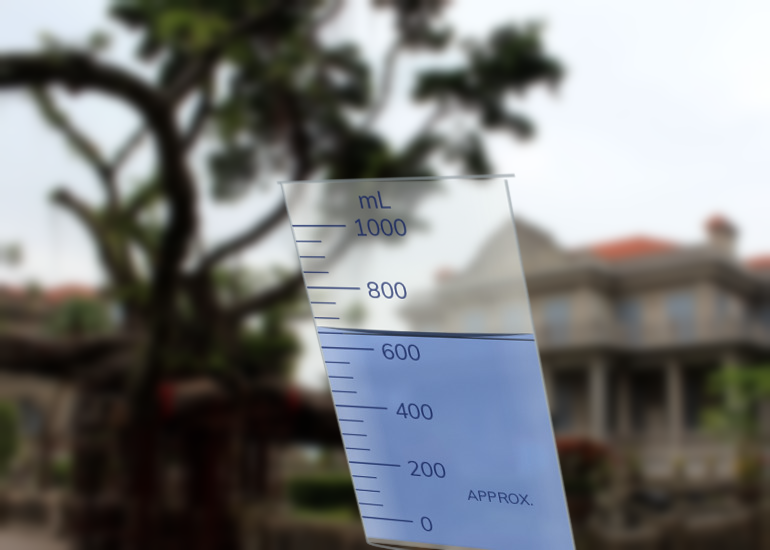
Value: 650; mL
